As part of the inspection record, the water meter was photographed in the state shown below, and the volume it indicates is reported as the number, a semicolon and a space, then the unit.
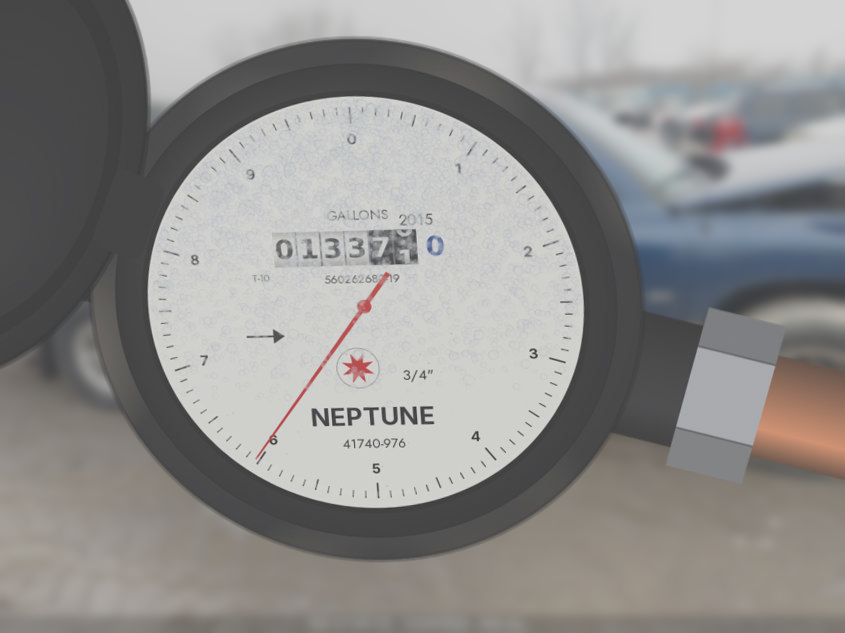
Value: 133706.0; gal
